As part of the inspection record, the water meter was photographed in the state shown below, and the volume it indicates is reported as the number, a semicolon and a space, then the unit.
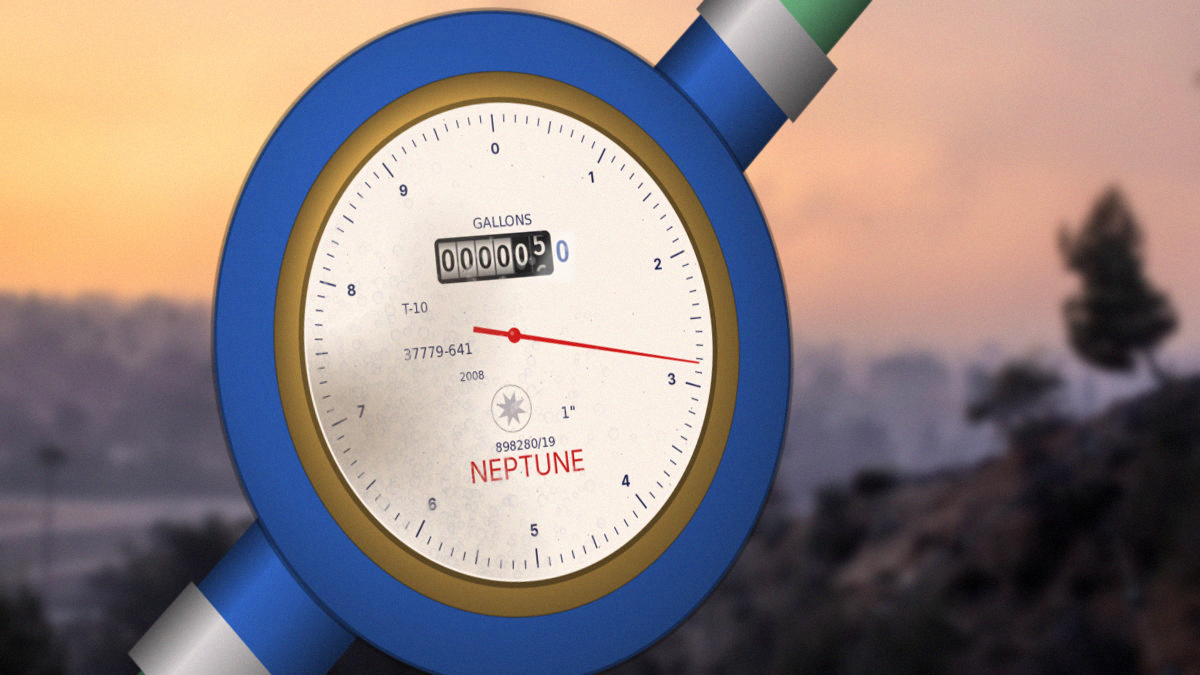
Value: 52.8; gal
